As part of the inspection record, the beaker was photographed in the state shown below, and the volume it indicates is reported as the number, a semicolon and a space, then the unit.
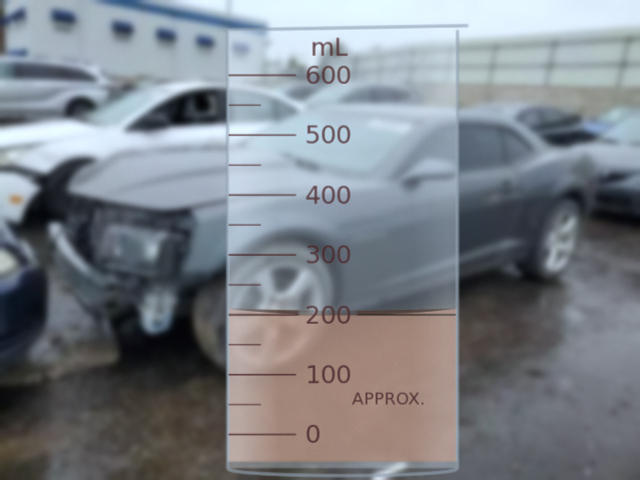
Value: 200; mL
